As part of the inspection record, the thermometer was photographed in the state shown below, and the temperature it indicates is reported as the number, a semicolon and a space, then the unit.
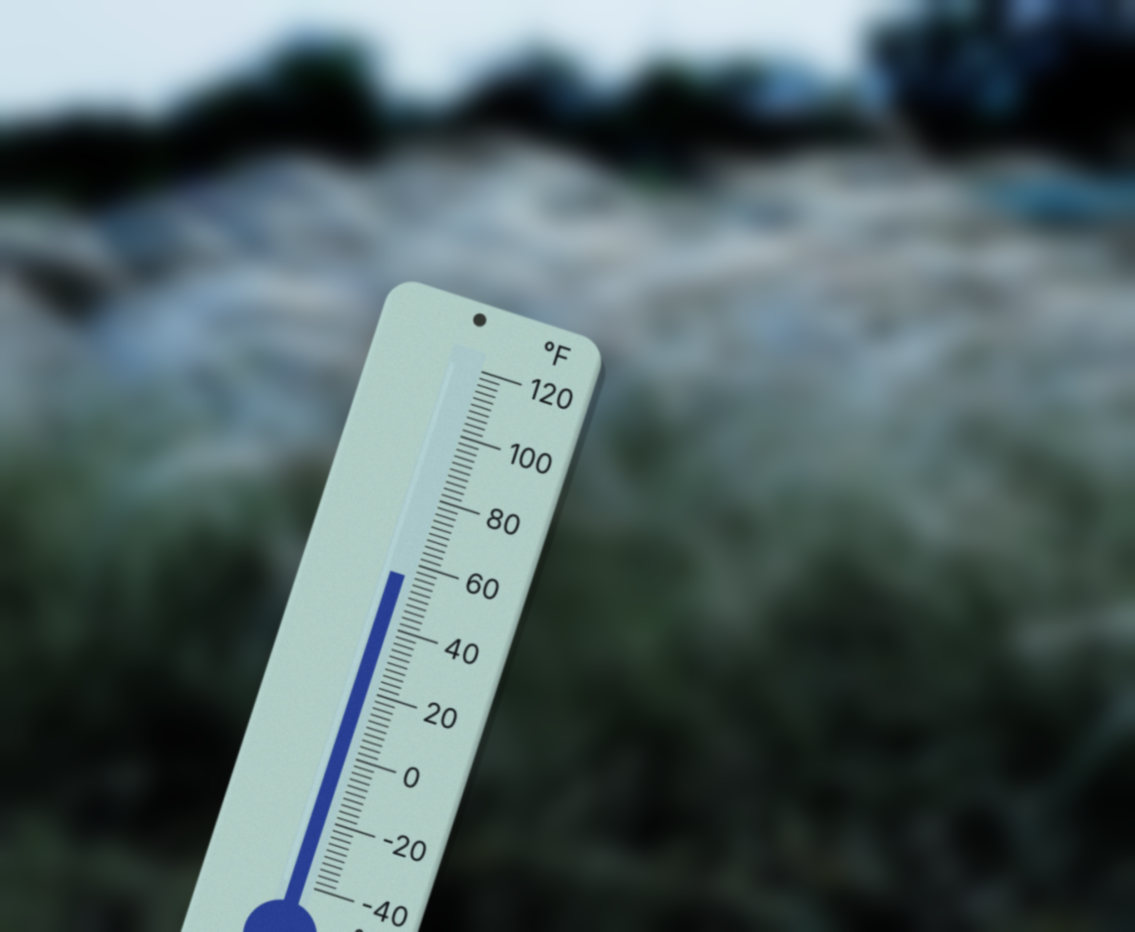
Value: 56; °F
